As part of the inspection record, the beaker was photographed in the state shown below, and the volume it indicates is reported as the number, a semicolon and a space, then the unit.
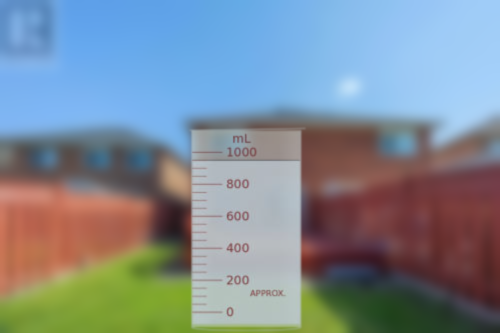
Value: 950; mL
